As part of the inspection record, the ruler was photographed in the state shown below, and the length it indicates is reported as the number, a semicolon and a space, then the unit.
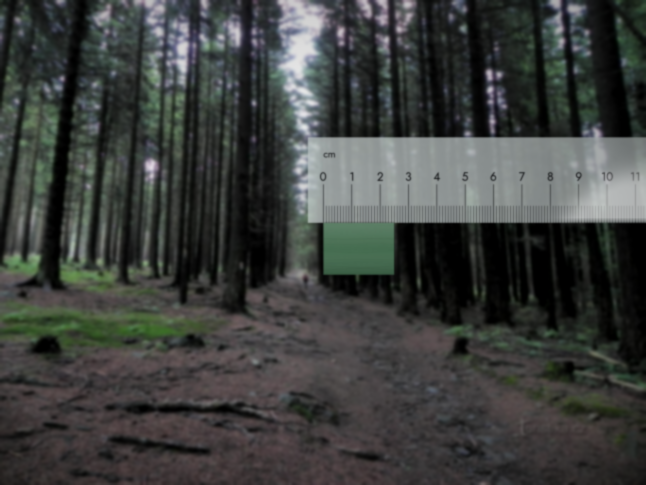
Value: 2.5; cm
